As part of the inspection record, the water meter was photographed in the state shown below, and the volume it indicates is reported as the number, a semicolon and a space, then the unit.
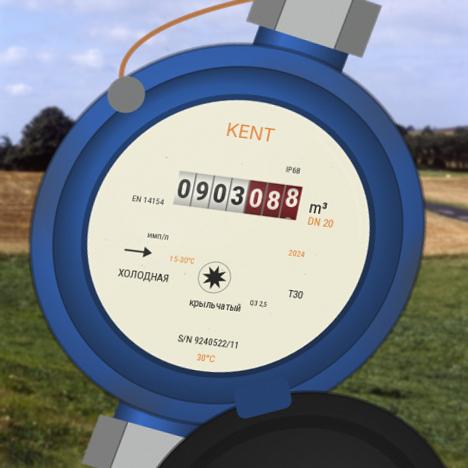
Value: 903.088; m³
